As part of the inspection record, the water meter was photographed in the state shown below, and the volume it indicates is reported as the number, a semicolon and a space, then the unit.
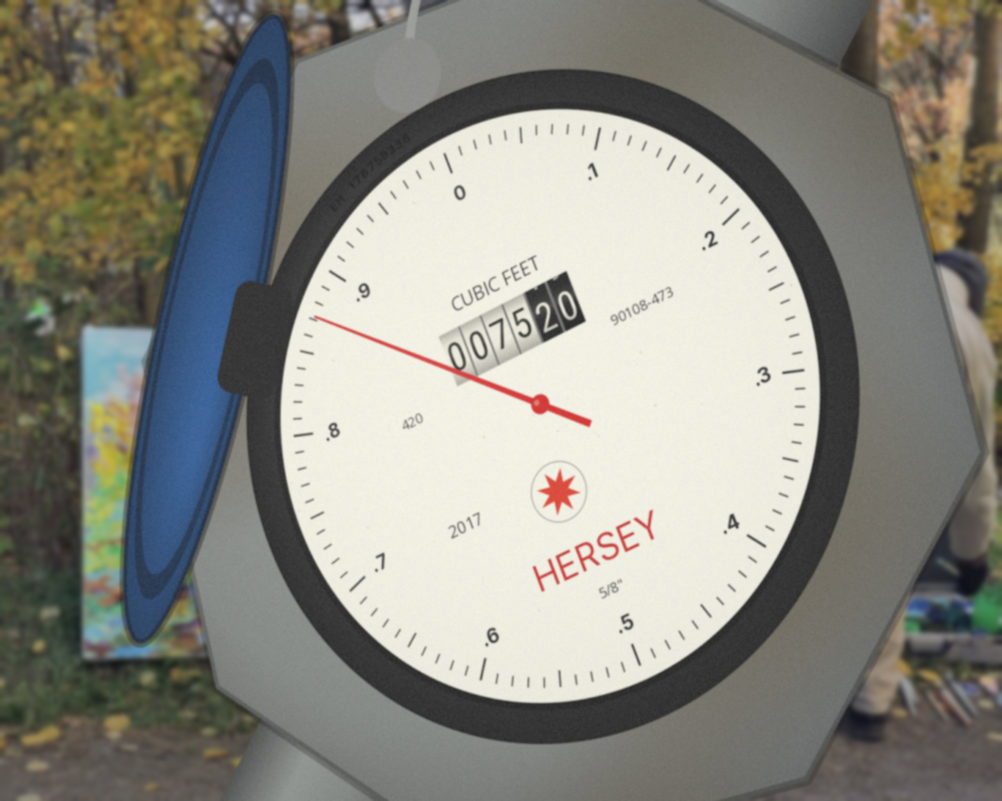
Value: 7519.87; ft³
